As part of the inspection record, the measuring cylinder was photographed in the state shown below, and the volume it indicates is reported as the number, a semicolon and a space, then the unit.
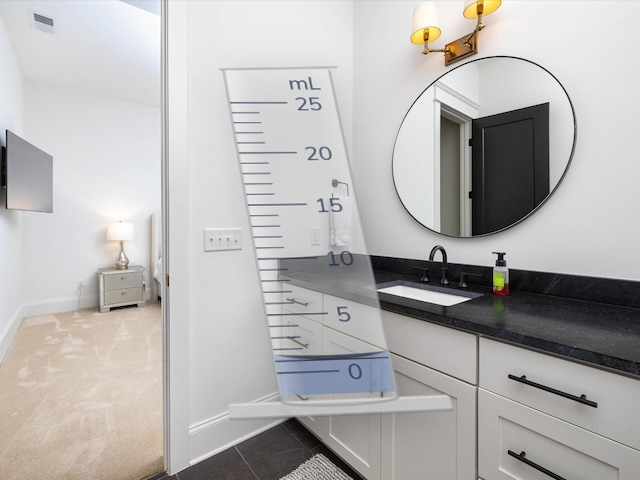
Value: 1; mL
